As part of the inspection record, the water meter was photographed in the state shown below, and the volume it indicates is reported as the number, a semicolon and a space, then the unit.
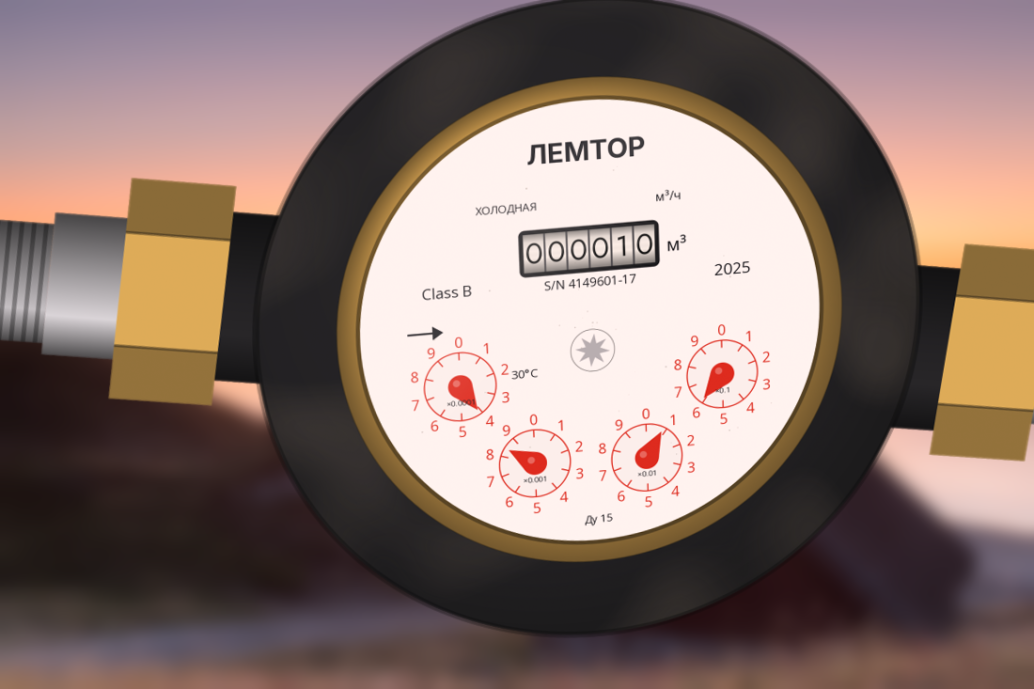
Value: 10.6084; m³
